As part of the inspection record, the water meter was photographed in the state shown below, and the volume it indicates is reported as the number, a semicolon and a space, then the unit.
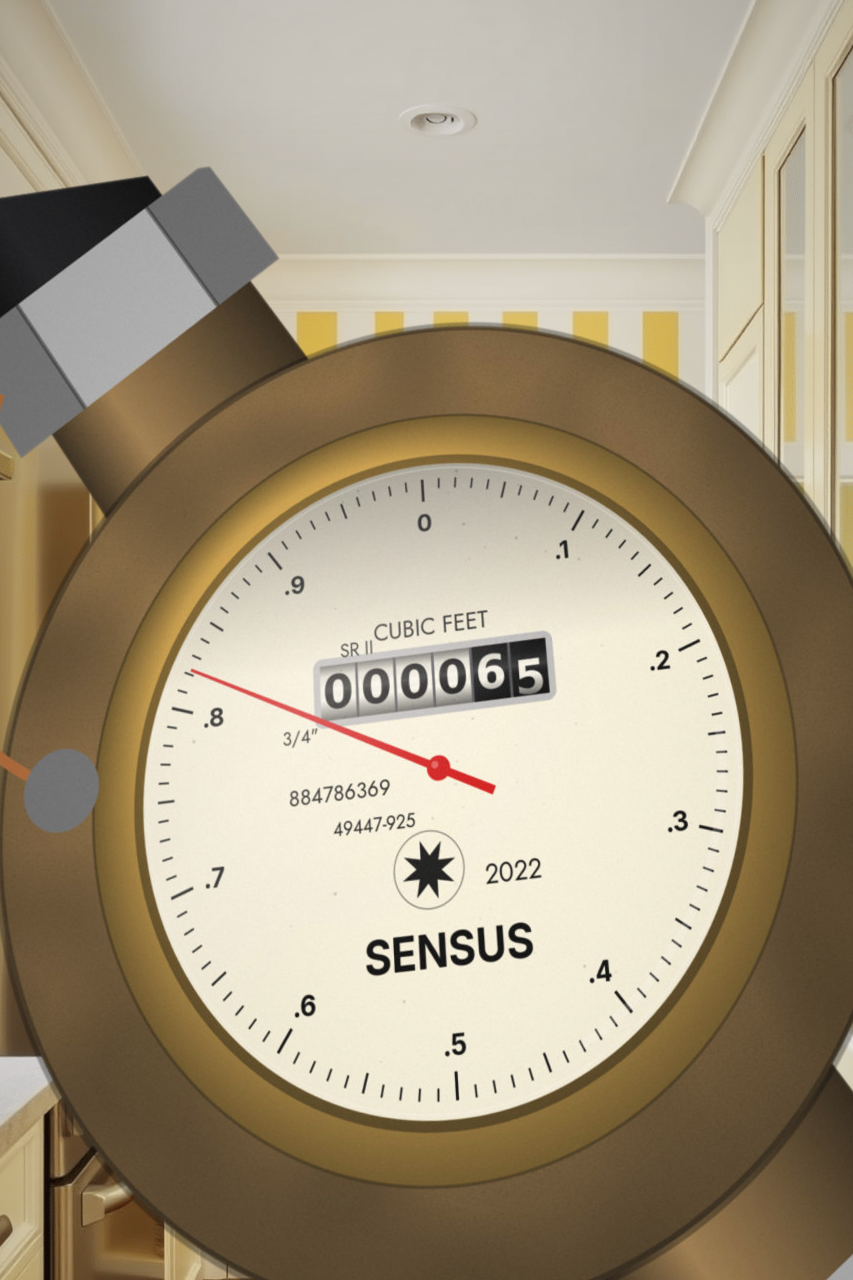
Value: 64.82; ft³
